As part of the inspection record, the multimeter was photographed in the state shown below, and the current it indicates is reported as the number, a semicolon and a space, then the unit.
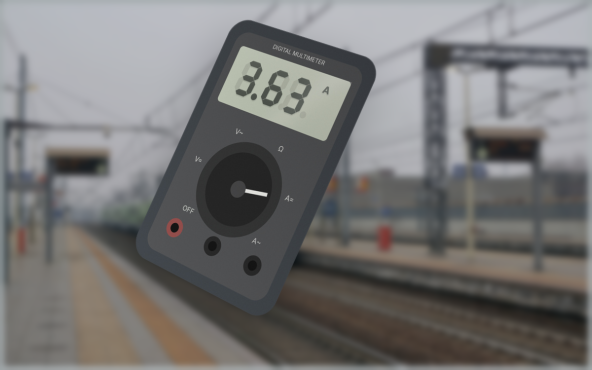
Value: 3.63; A
